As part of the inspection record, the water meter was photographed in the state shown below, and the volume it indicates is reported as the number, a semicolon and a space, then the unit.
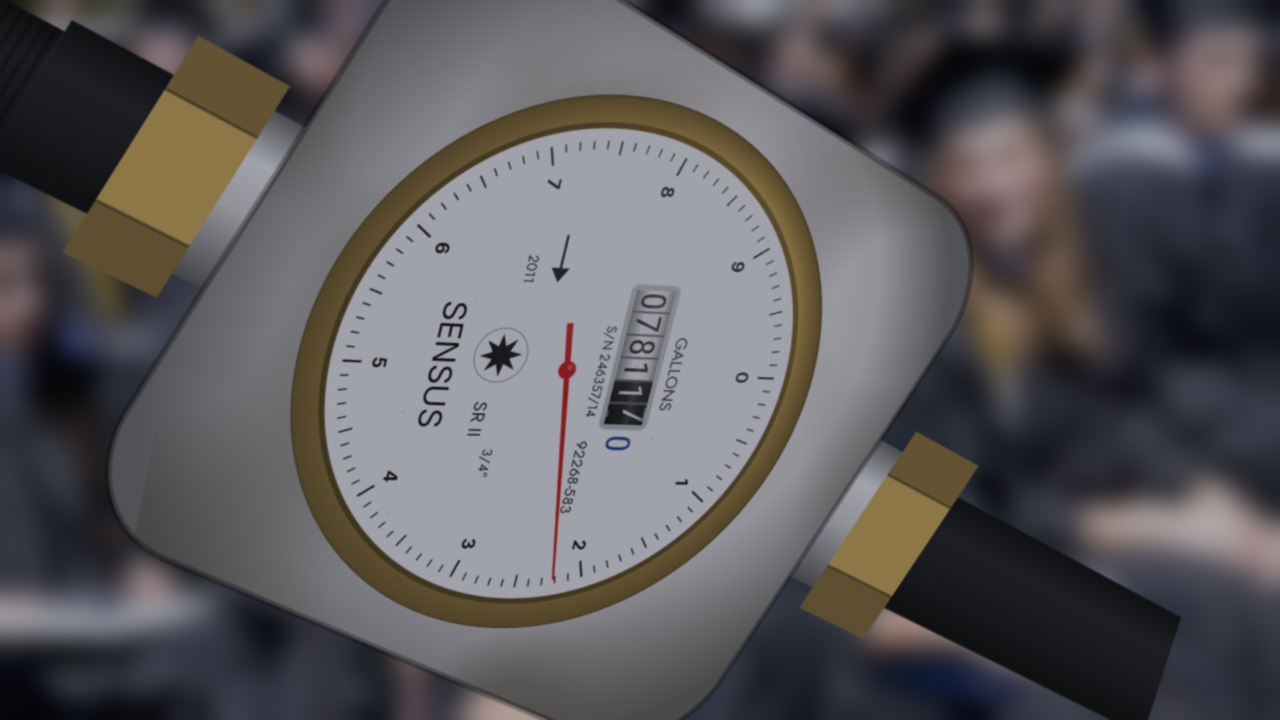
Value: 781172.2; gal
